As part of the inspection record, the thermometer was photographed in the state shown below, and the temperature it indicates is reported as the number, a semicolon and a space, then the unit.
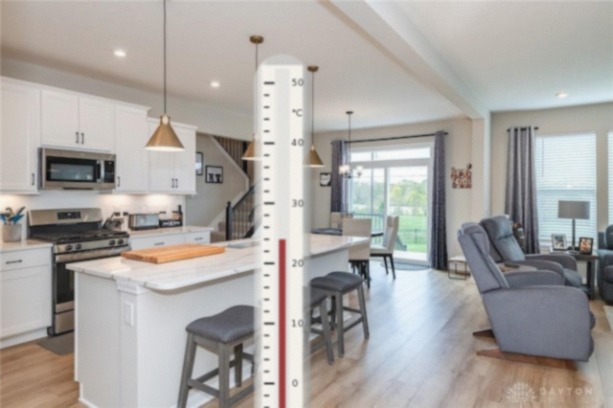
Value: 24; °C
